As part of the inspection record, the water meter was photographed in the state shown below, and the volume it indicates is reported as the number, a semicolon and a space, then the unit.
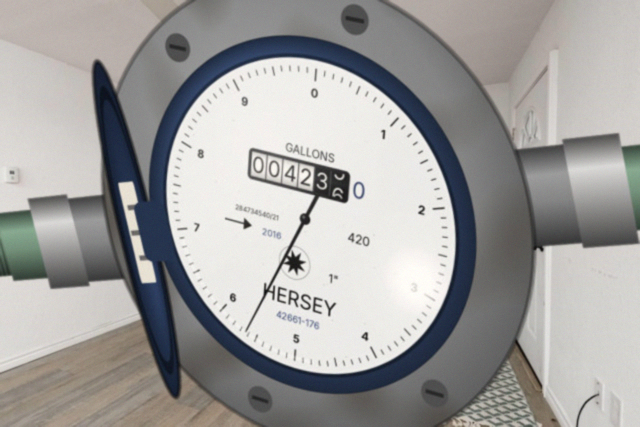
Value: 42355.6; gal
